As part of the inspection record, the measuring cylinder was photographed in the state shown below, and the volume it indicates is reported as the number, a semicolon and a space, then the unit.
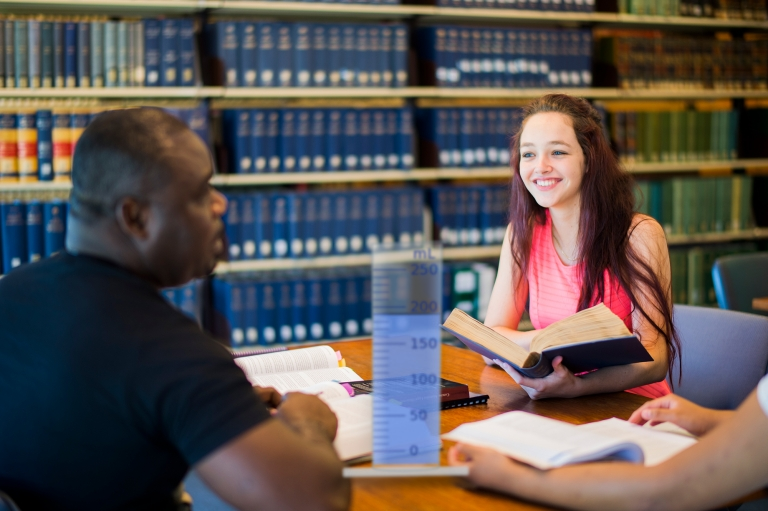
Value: 190; mL
